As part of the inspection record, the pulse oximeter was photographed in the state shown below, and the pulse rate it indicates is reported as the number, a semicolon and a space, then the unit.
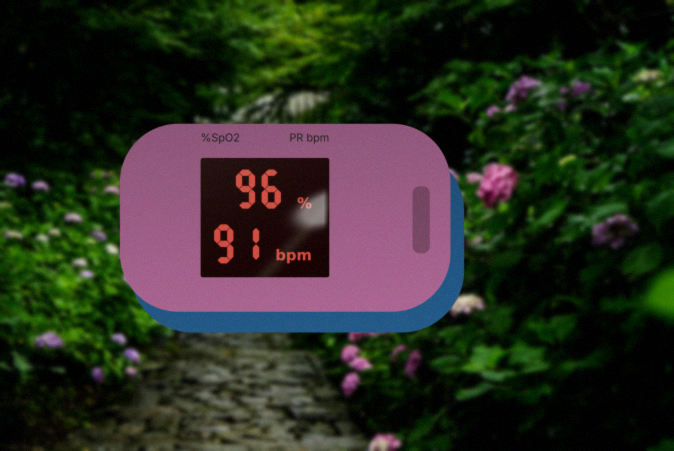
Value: 91; bpm
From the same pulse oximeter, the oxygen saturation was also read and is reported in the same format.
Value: 96; %
